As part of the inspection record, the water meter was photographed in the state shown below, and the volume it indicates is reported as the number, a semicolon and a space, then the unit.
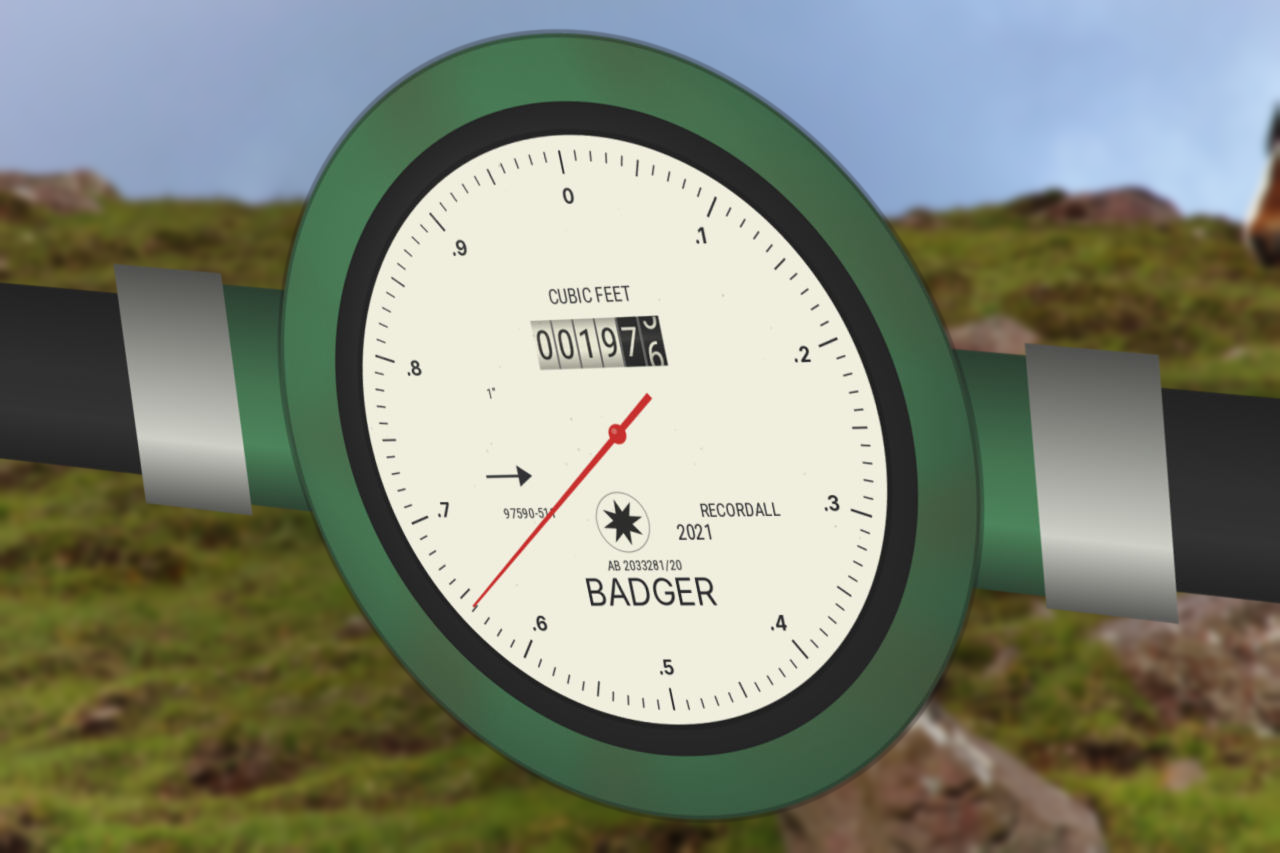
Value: 1975.64; ft³
